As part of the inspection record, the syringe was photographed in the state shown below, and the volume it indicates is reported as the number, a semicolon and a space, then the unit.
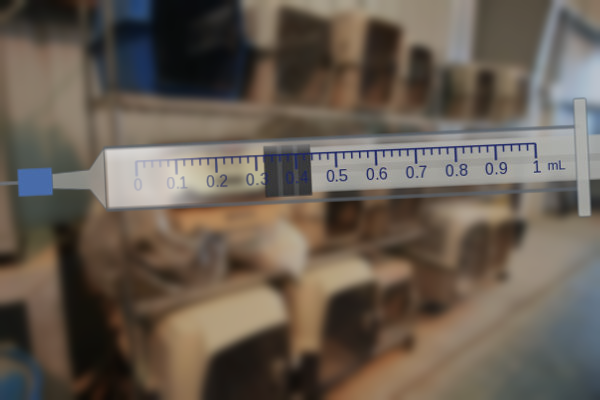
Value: 0.32; mL
